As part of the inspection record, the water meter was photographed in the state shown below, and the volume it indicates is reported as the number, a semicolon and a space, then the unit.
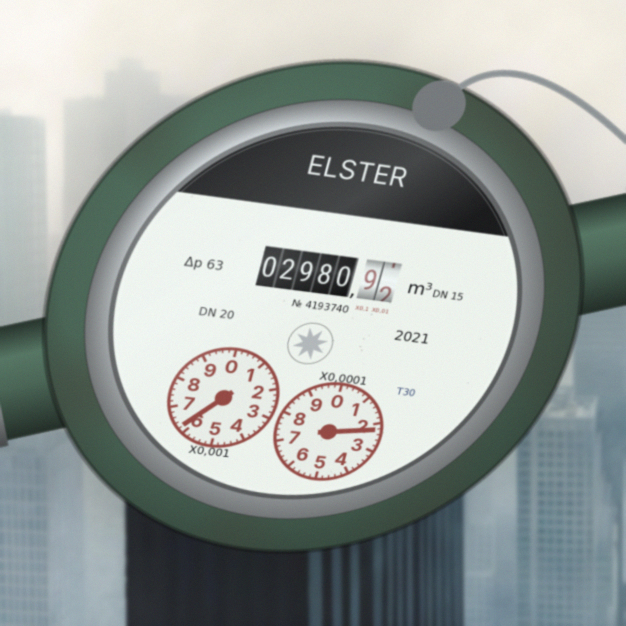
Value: 2980.9162; m³
